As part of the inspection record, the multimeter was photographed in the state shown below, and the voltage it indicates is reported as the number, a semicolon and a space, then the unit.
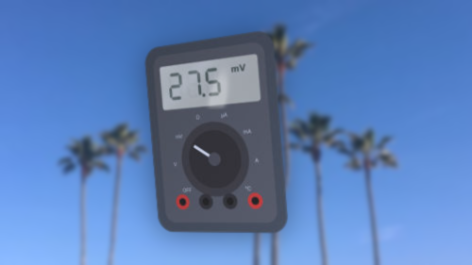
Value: 27.5; mV
